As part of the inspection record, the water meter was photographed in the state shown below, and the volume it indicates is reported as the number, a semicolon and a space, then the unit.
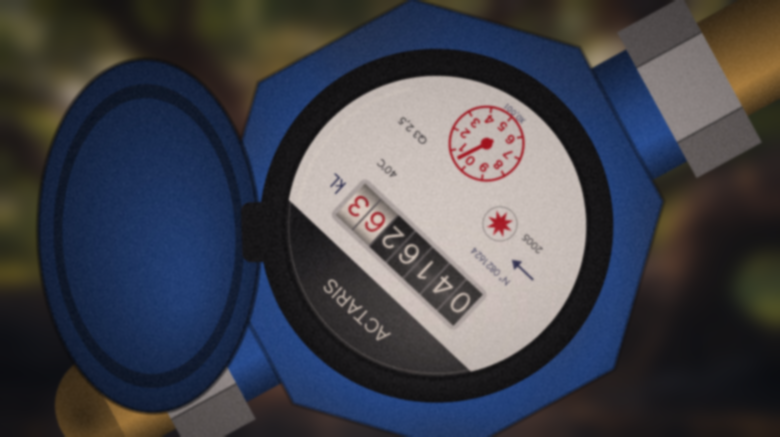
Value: 4162.630; kL
